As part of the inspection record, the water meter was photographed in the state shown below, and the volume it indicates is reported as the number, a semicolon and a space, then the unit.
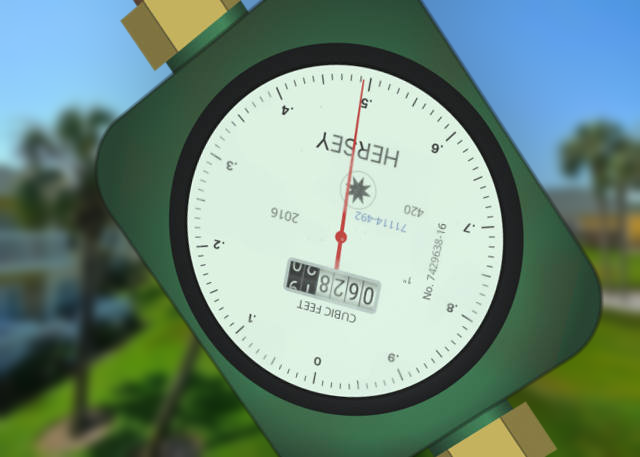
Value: 62819.49; ft³
